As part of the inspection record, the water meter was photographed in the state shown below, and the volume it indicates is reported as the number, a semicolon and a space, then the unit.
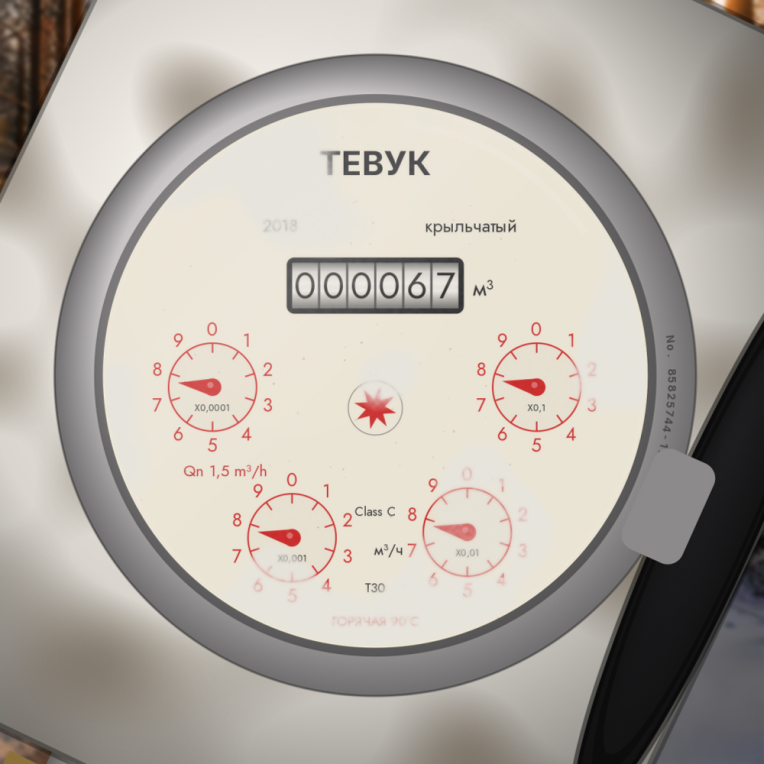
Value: 67.7777; m³
